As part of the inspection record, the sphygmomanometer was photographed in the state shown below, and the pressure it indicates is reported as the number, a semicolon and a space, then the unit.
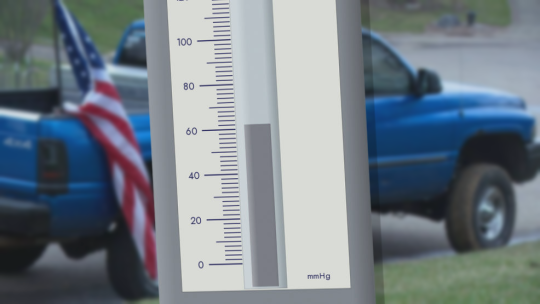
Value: 62; mmHg
